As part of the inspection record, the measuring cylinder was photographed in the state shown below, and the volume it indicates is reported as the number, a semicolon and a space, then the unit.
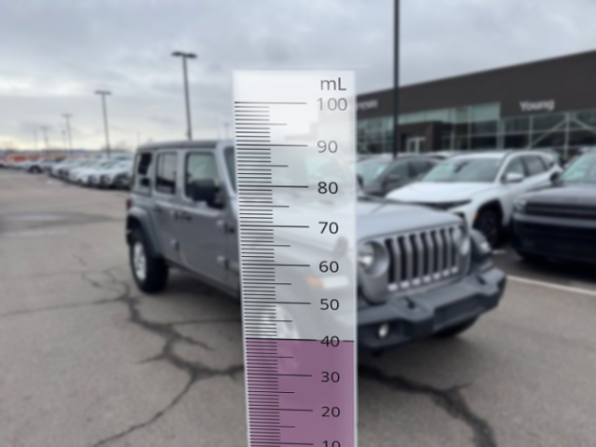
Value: 40; mL
